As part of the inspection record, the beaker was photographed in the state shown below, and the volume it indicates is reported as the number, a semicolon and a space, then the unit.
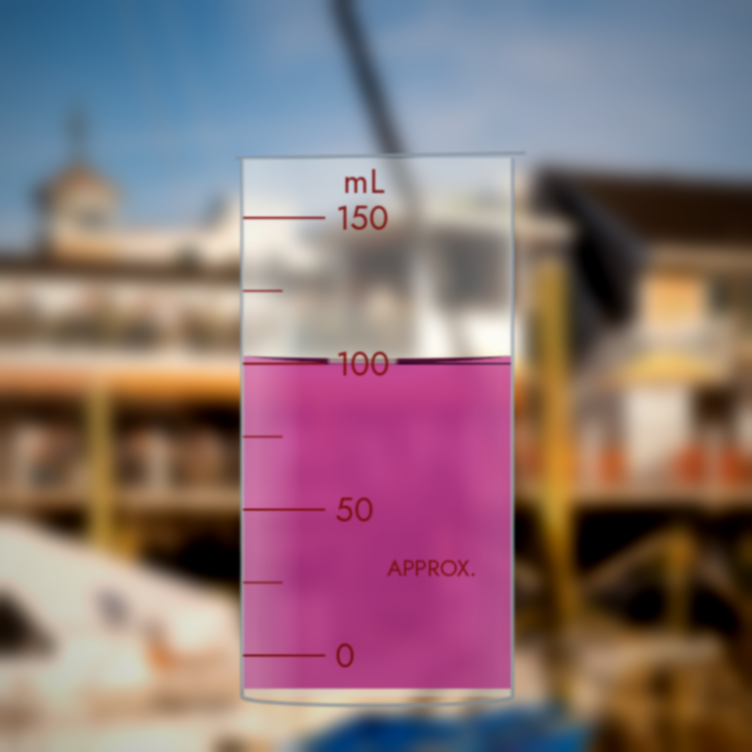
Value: 100; mL
